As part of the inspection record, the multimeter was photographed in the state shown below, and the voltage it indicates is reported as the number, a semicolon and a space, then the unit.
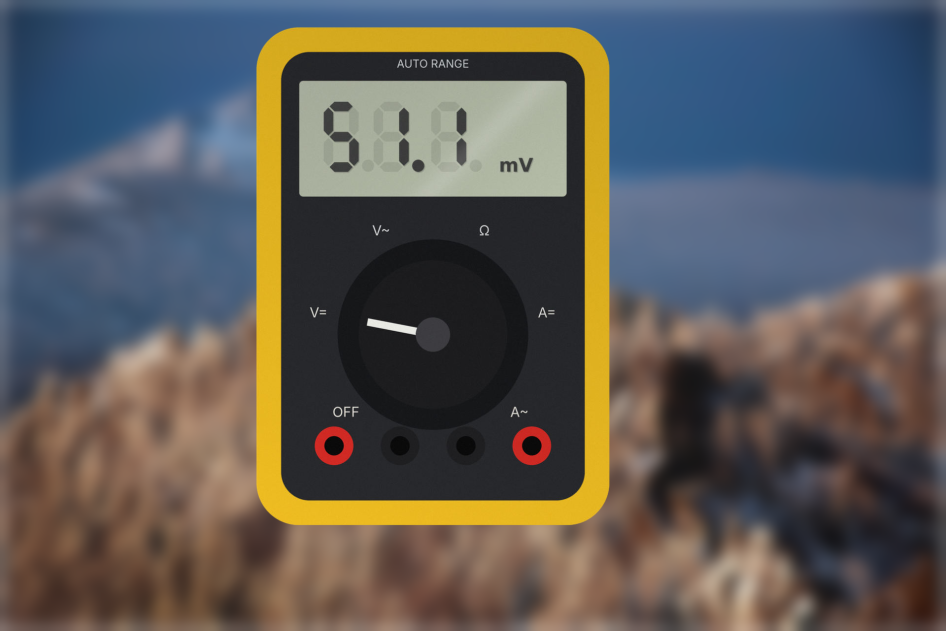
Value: 51.1; mV
